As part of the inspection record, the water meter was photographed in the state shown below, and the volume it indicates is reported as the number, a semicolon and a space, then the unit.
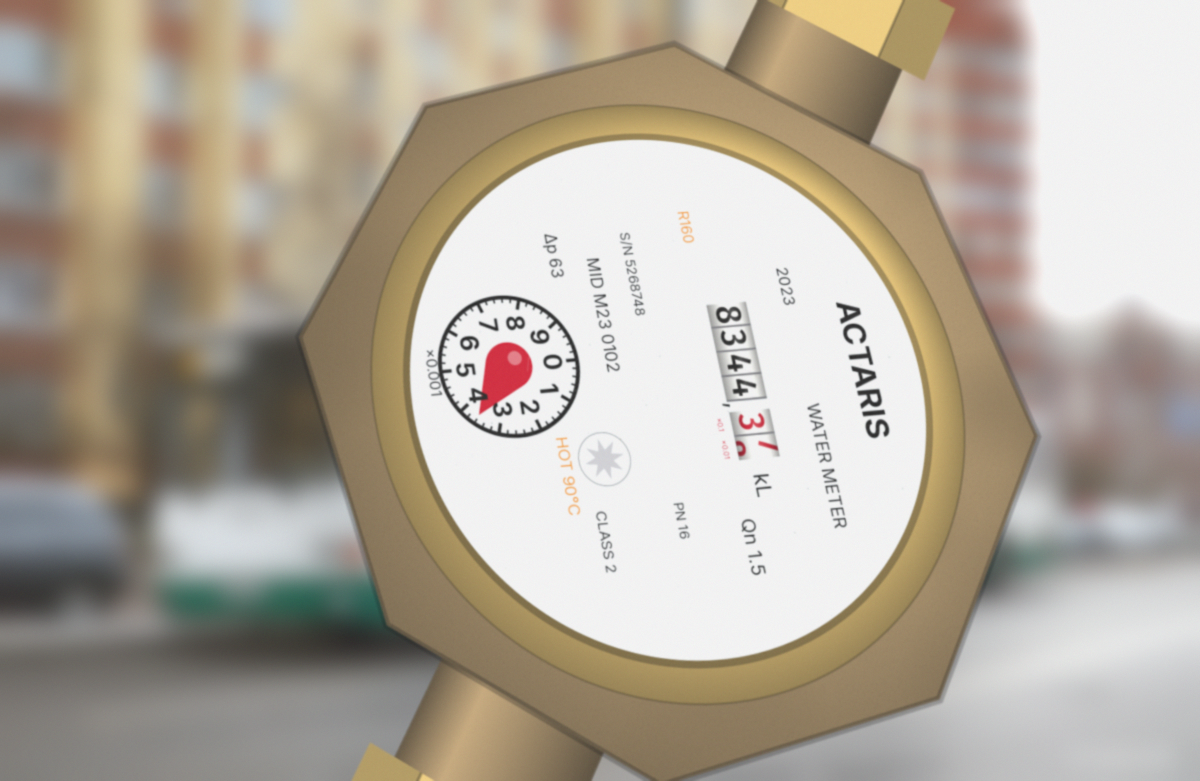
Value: 8344.373; kL
